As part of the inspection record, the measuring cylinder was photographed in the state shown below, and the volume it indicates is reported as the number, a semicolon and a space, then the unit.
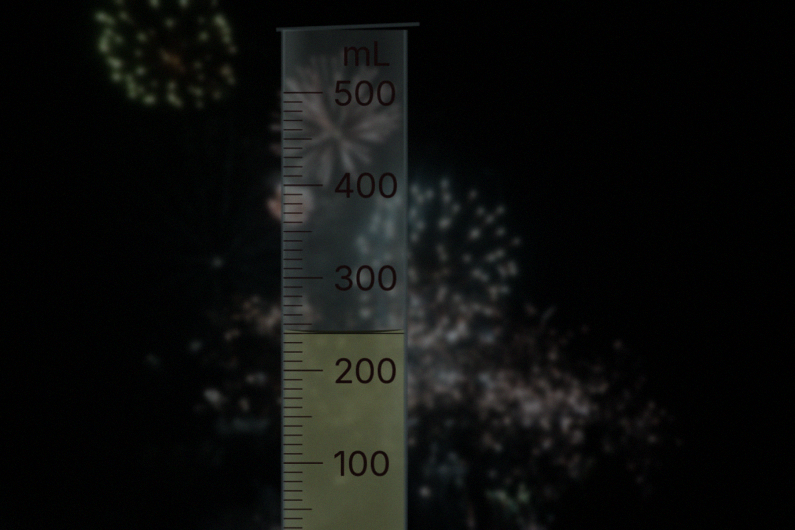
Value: 240; mL
